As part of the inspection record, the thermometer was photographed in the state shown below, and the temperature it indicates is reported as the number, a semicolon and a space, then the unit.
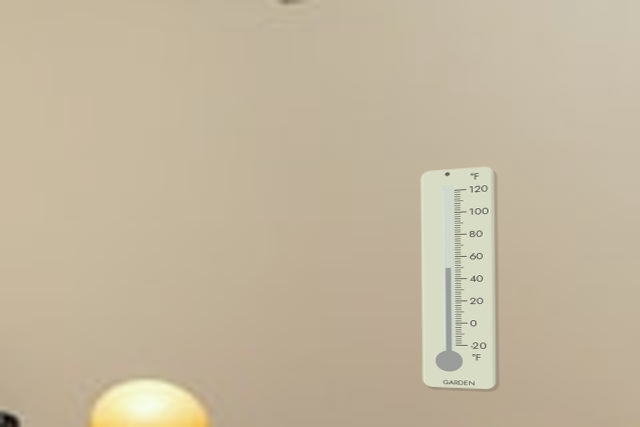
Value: 50; °F
